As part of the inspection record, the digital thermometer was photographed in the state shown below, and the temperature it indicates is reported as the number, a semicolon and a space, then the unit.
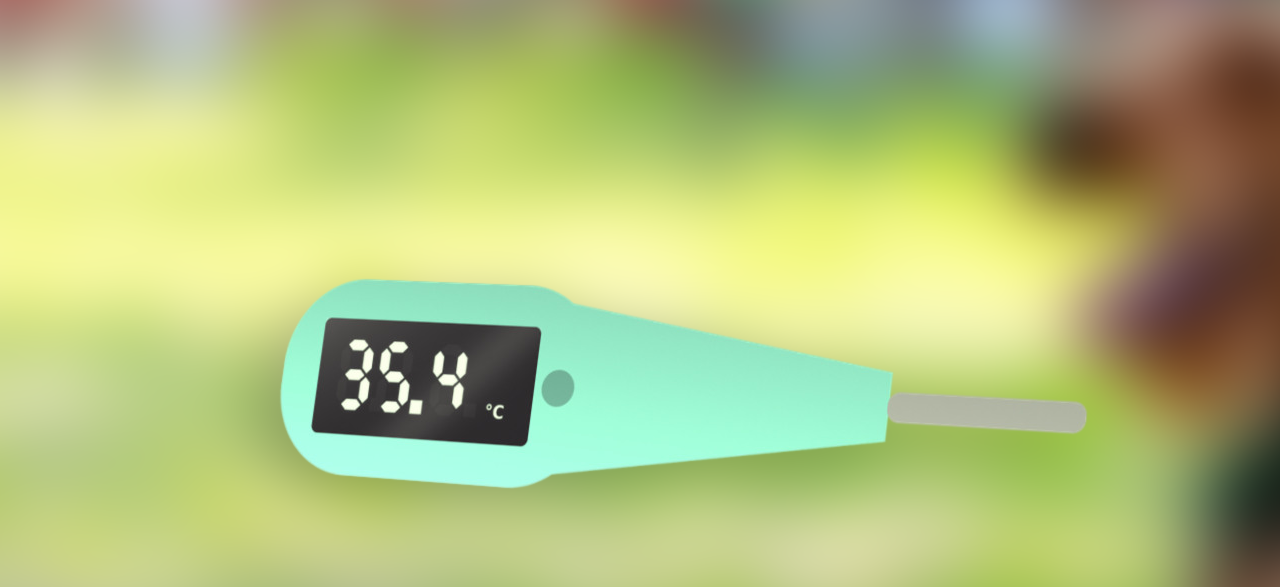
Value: 35.4; °C
